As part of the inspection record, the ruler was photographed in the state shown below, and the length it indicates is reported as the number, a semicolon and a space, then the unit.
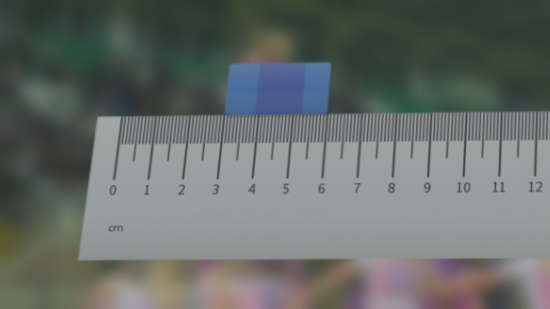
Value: 3; cm
